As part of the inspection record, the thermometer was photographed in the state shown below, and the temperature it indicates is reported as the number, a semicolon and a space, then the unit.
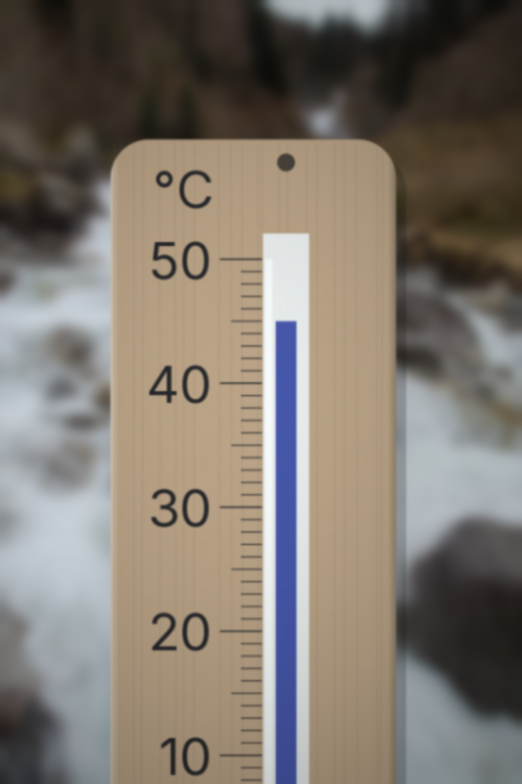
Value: 45; °C
